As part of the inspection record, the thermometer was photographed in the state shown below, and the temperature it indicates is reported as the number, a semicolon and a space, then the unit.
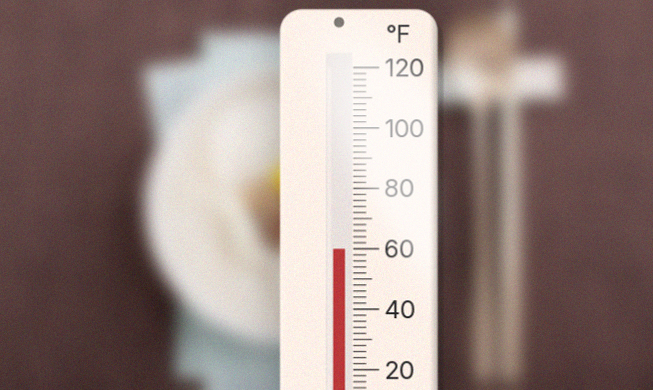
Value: 60; °F
